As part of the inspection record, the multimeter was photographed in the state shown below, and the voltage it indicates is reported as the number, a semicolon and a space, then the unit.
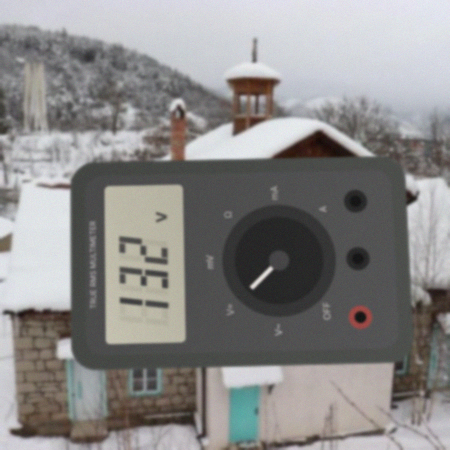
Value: 132; V
